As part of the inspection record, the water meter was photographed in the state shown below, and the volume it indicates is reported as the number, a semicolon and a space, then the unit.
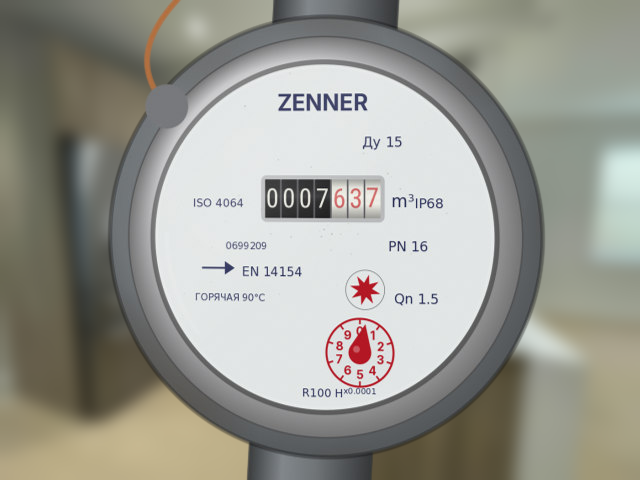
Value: 7.6370; m³
